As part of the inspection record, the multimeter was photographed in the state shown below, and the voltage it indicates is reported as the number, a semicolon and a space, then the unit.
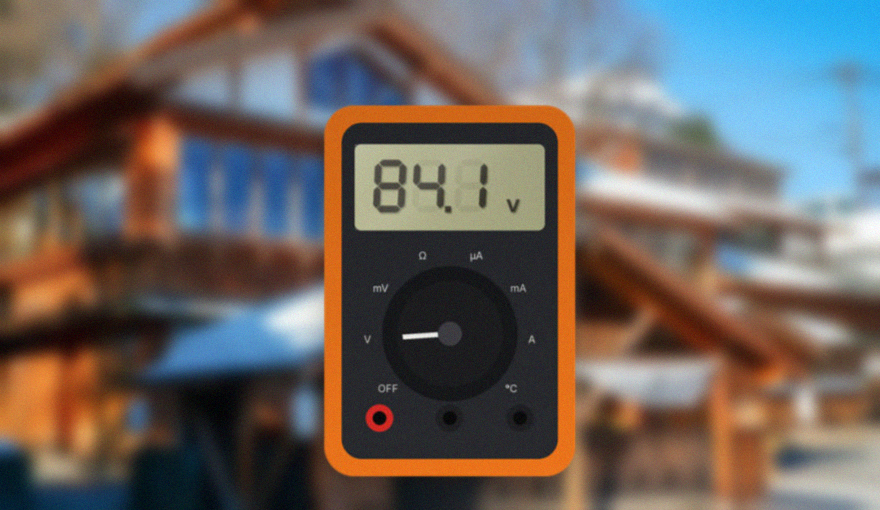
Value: 84.1; V
